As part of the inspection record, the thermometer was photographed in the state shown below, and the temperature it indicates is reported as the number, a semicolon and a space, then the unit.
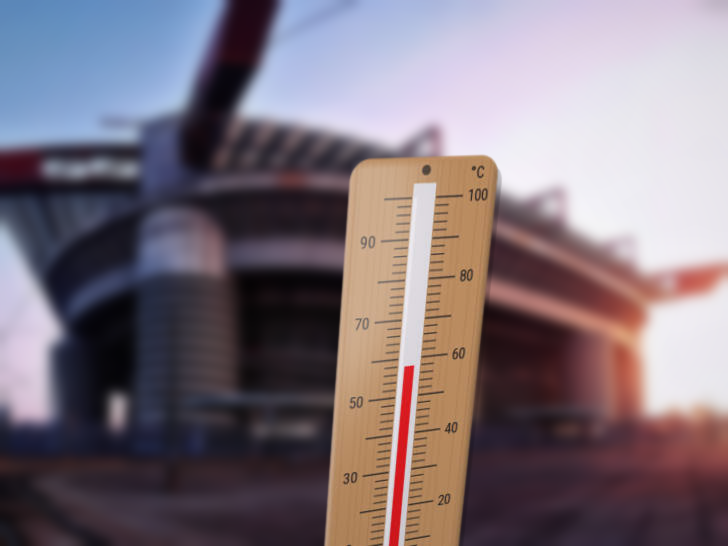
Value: 58; °C
